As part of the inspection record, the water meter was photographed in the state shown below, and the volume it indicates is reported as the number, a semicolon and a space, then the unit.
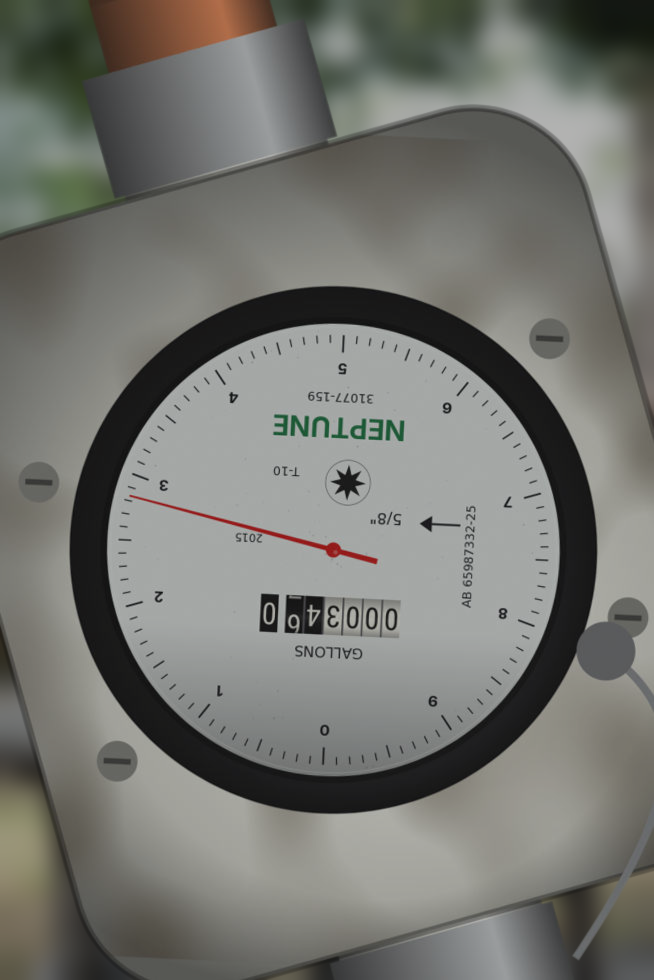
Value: 3462.8; gal
